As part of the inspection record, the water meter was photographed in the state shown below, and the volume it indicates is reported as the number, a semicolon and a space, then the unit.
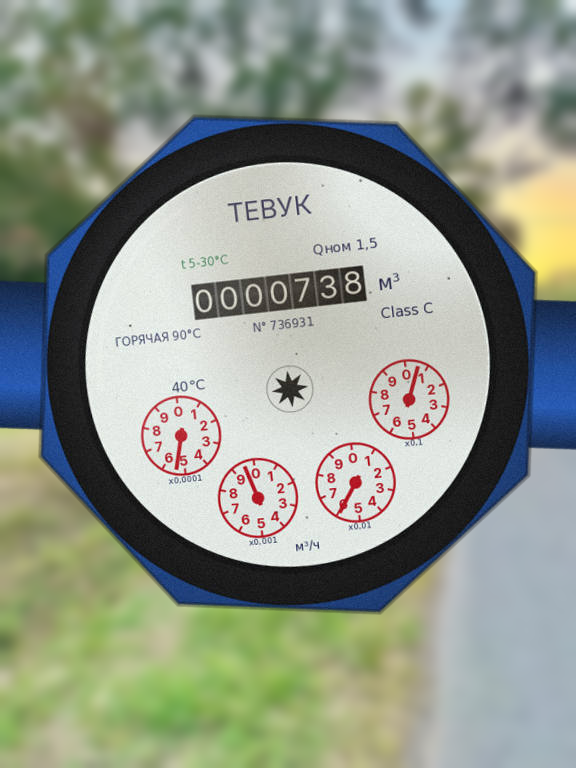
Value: 738.0595; m³
